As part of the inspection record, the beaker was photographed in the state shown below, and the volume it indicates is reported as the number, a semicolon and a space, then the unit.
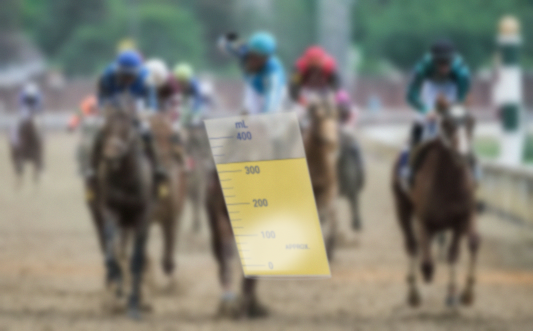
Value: 325; mL
